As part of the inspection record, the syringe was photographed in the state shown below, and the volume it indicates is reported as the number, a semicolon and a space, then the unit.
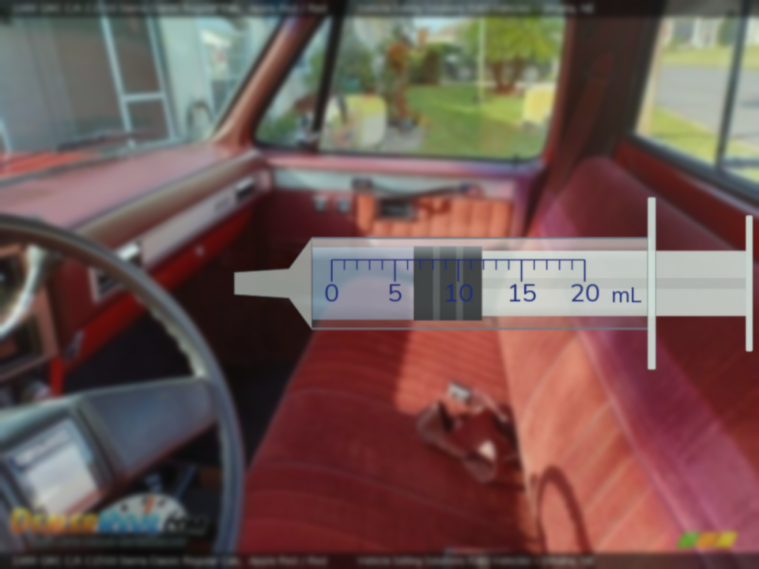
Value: 6.5; mL
